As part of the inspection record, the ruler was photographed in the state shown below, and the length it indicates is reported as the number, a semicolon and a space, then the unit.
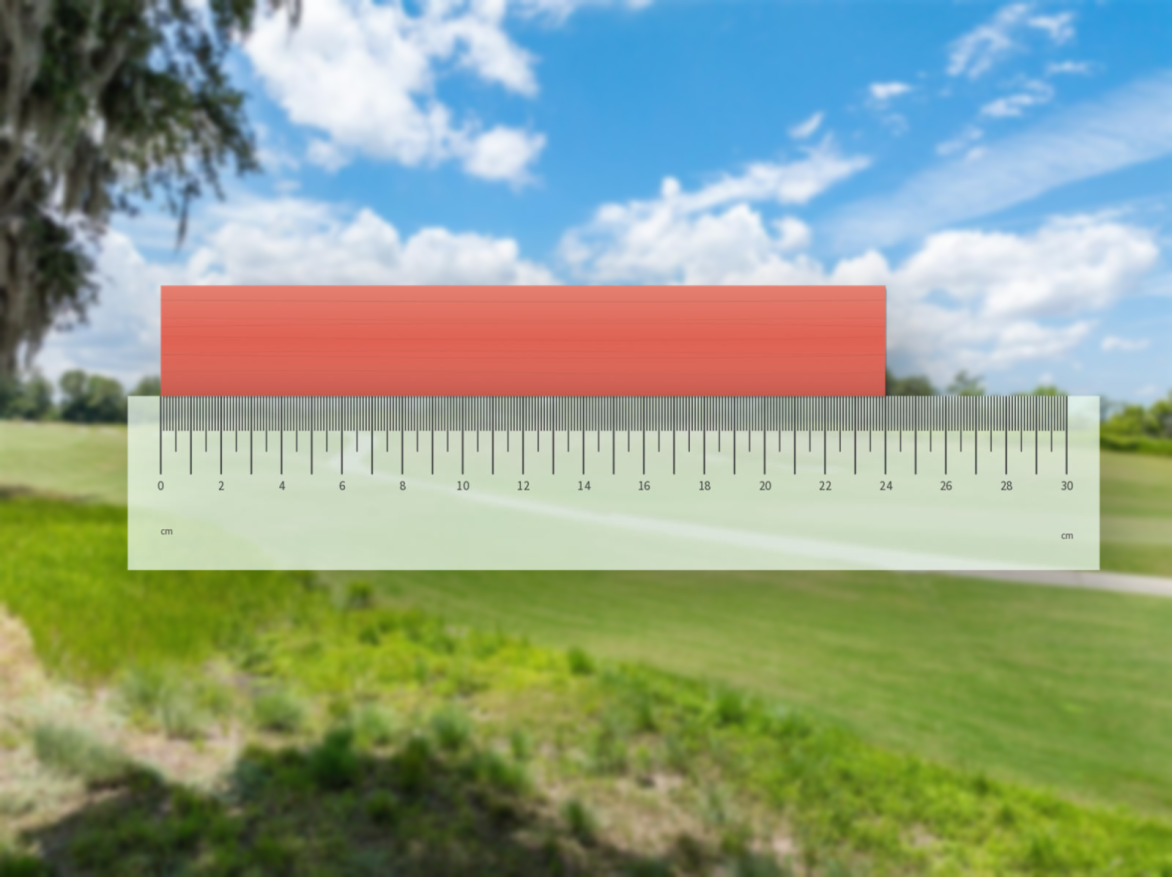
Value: 24; cm
